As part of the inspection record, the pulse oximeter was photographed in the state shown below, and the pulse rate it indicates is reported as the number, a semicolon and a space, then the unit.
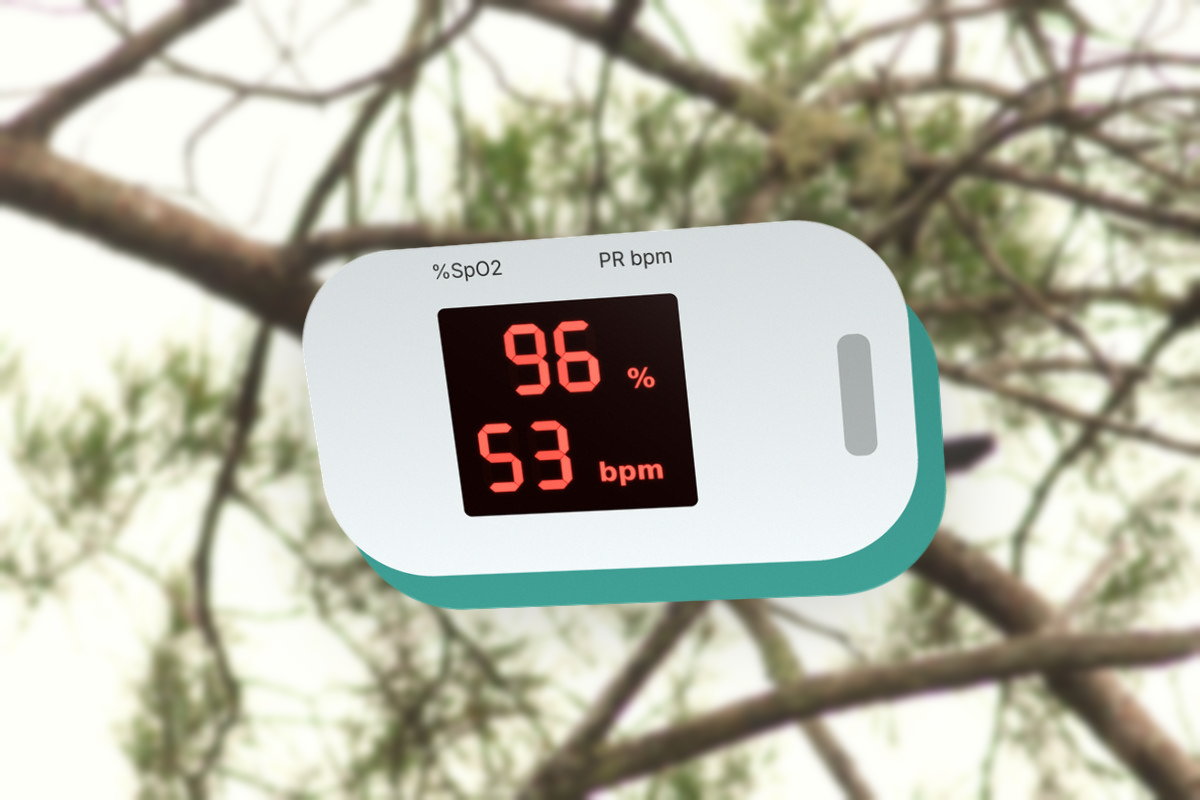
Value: 53; bpm
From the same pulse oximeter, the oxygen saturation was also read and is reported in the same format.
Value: 96; %
